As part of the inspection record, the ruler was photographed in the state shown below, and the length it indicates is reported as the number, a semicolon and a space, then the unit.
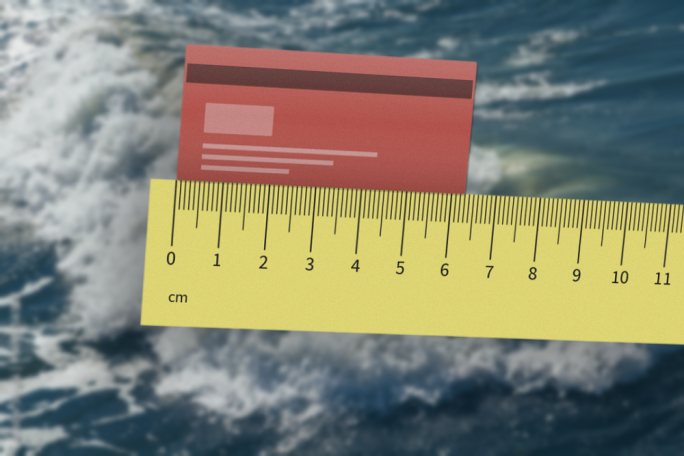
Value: 6.3; cm
